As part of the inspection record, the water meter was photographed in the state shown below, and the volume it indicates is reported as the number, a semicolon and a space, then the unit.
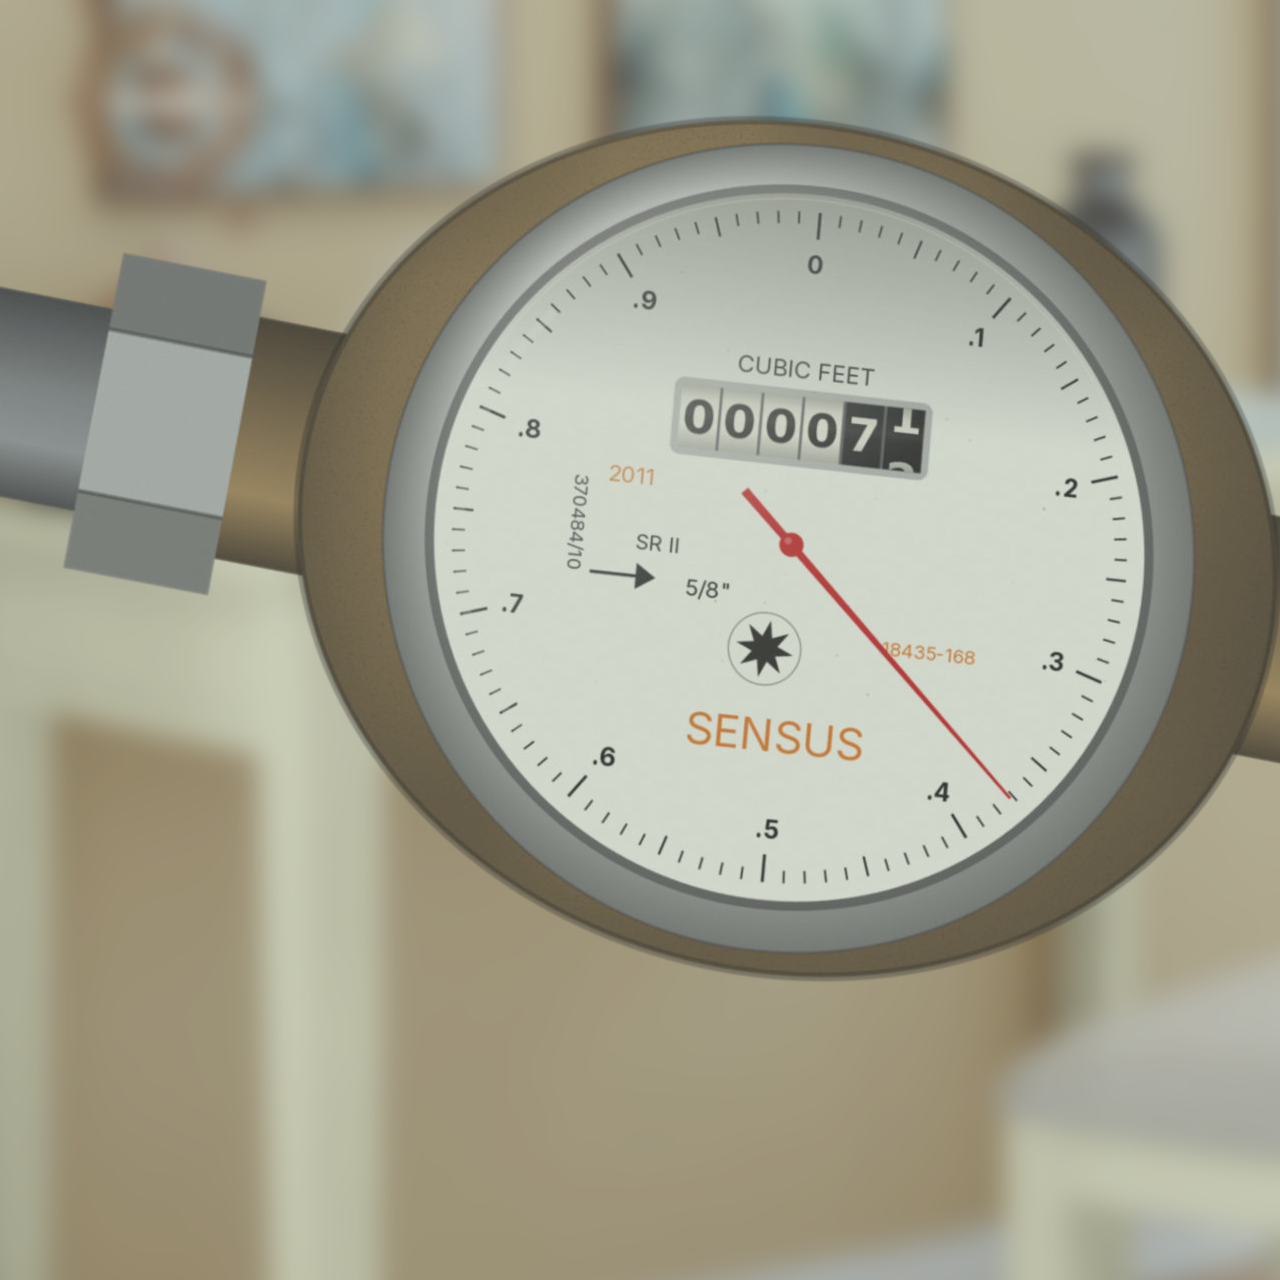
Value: 71.37; ft³
